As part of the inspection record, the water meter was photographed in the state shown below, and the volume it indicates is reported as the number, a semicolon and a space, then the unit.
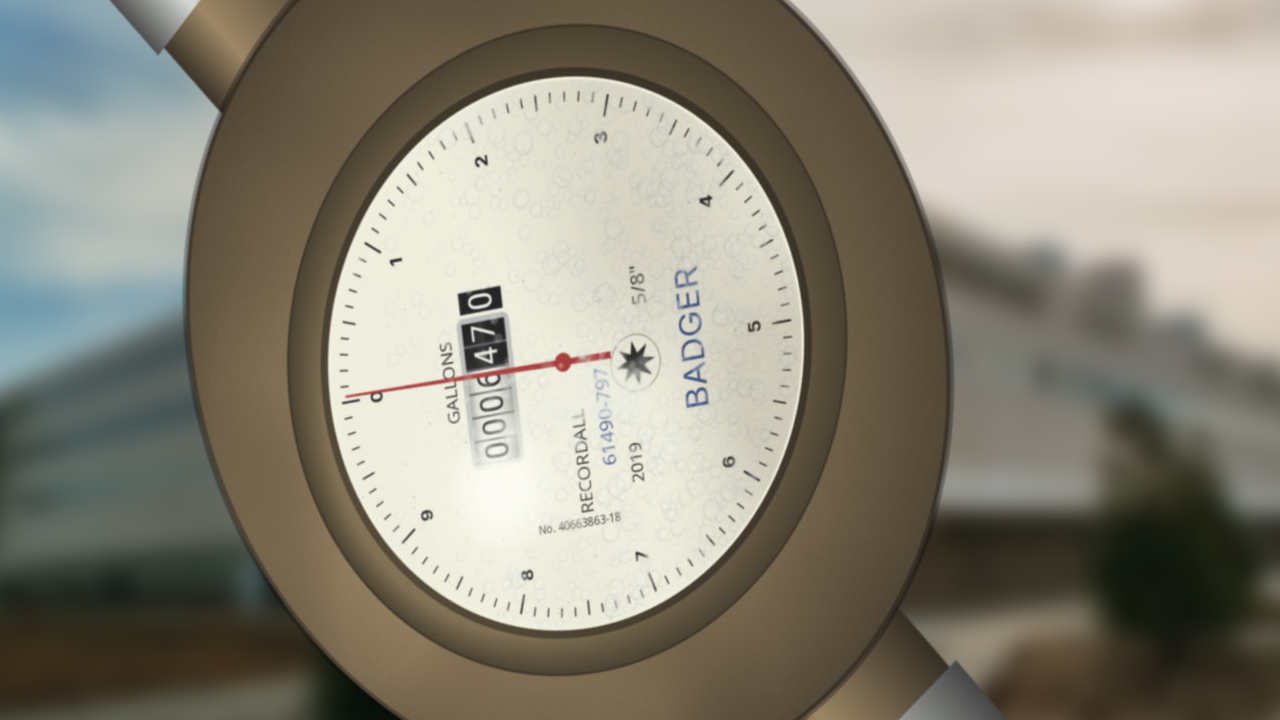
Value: 6470.0; gal
